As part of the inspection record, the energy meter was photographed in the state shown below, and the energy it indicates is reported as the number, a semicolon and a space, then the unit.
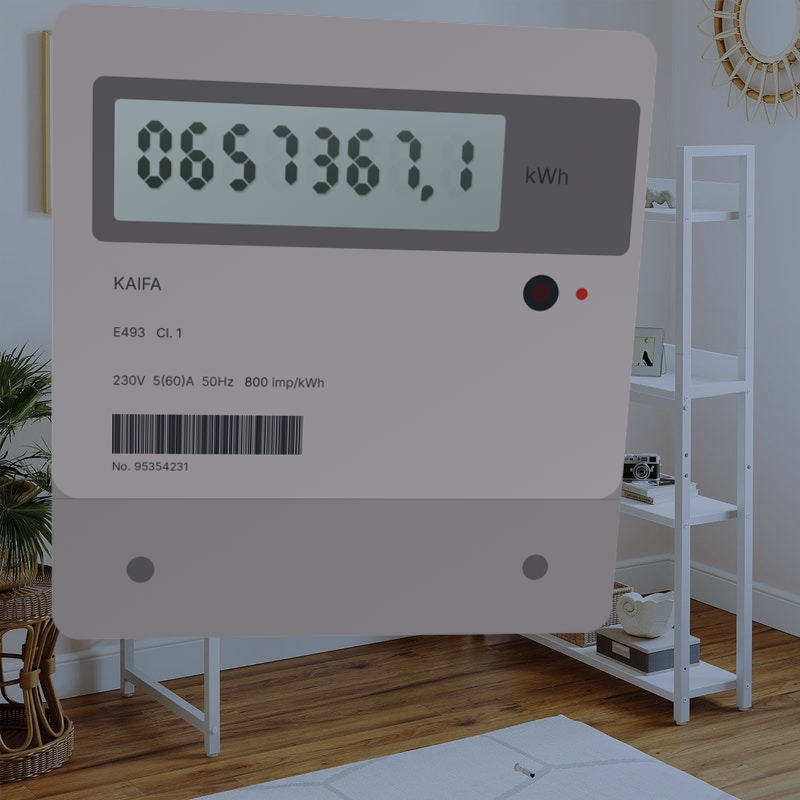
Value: 657367.1; kWh
